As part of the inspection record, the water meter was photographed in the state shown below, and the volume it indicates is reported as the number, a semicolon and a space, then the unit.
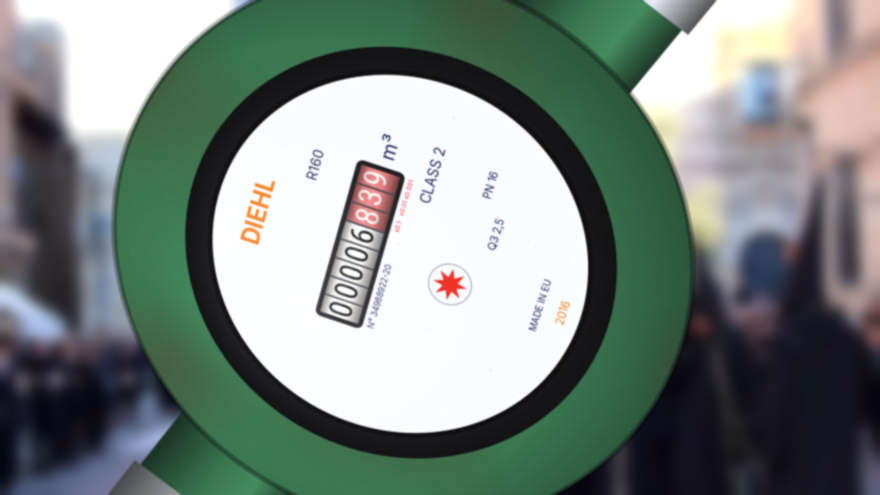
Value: 6.839; m³
